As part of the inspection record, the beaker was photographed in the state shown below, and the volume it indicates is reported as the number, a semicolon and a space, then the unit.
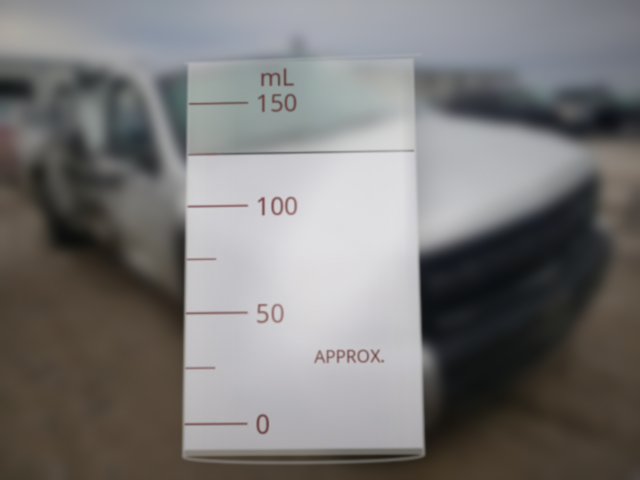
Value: 125; mL
